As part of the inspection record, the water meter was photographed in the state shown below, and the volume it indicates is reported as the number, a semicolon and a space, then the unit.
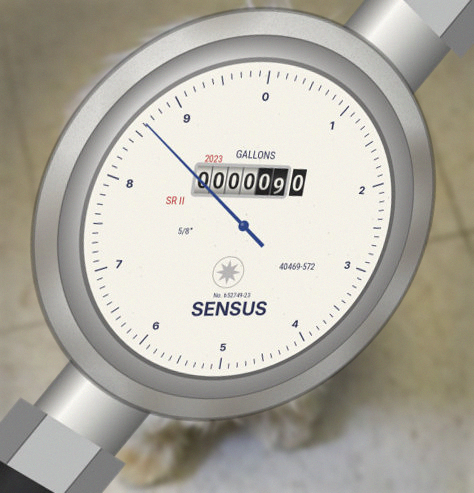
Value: 88.6; gal
